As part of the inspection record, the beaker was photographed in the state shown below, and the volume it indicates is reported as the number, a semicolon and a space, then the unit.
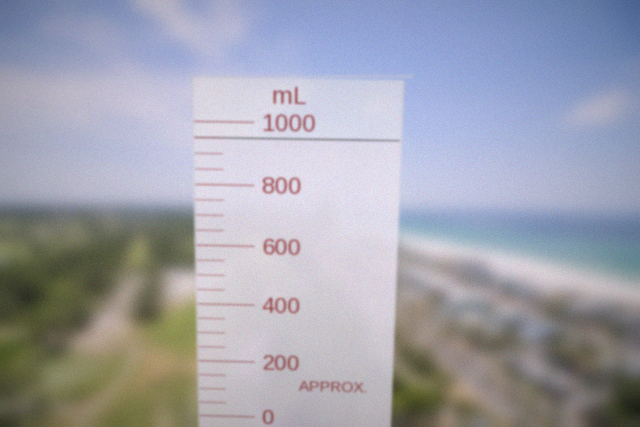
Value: 950; mL
